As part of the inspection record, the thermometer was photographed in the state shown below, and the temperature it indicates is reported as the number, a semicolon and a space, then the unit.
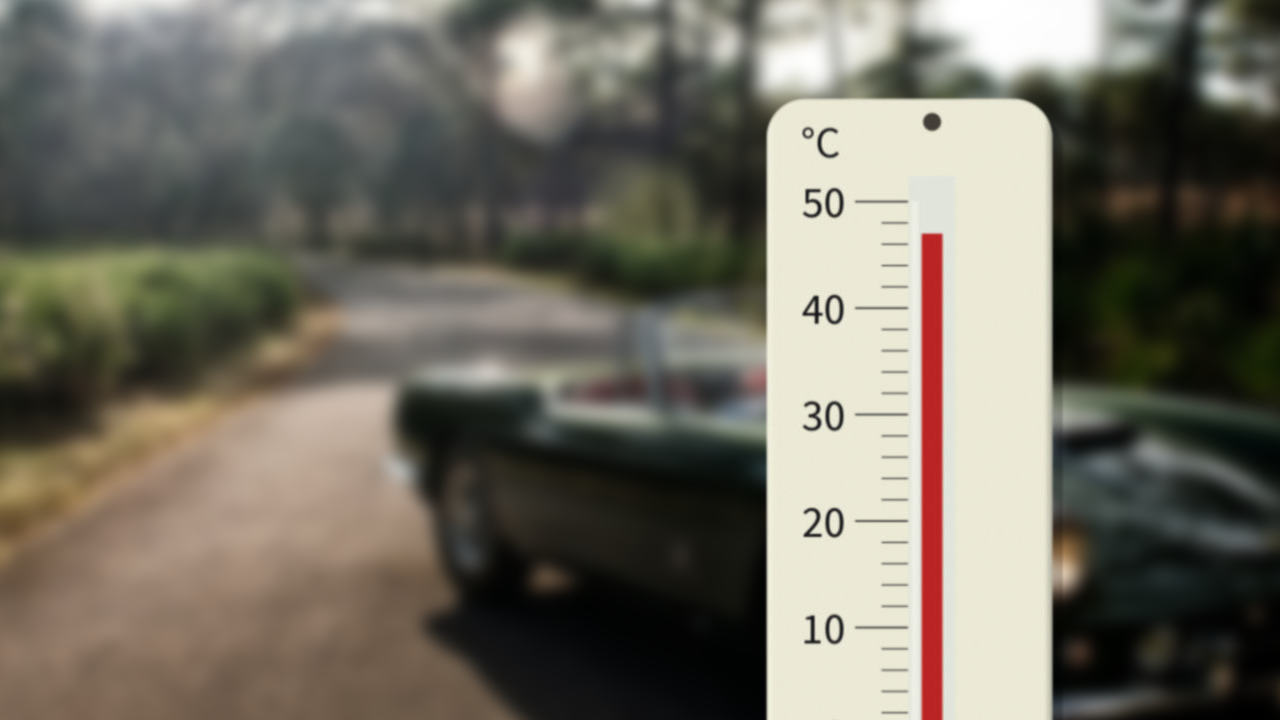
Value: 47; °C
